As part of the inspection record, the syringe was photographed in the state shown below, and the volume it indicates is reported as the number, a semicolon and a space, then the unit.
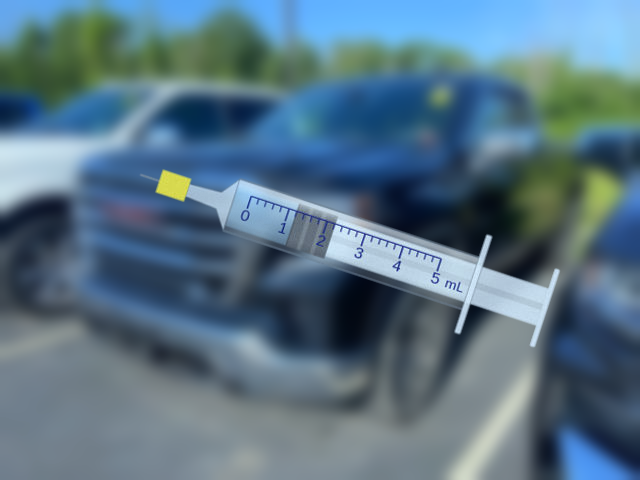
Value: 1.2; mL
